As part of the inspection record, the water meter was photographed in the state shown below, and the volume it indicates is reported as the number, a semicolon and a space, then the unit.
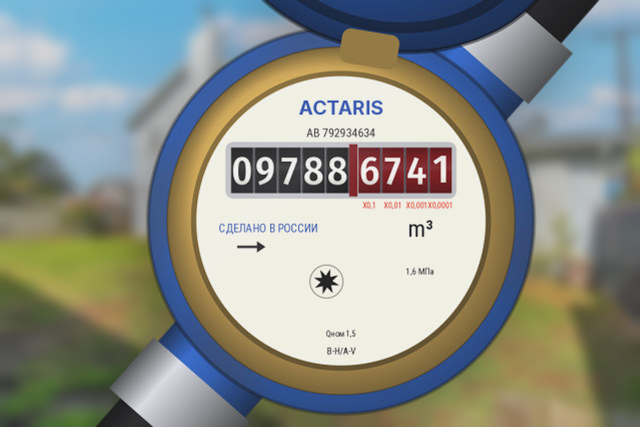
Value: 9788.6741; m³
